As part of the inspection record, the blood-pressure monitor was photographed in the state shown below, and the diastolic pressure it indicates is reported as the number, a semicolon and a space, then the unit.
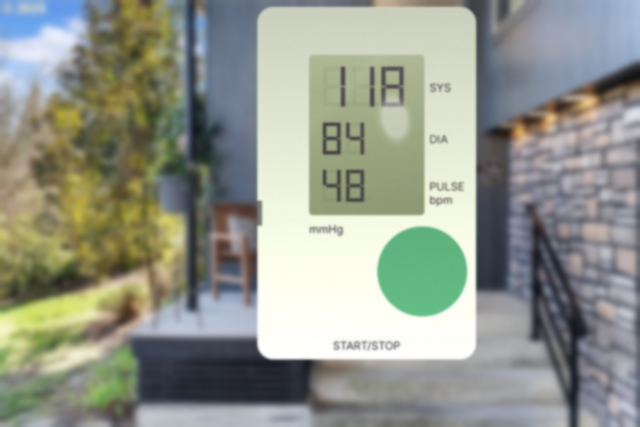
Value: 84; mmHg
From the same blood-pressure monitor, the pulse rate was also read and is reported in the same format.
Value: 48; bpm
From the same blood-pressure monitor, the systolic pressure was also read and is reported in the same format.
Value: 118; mmHg
